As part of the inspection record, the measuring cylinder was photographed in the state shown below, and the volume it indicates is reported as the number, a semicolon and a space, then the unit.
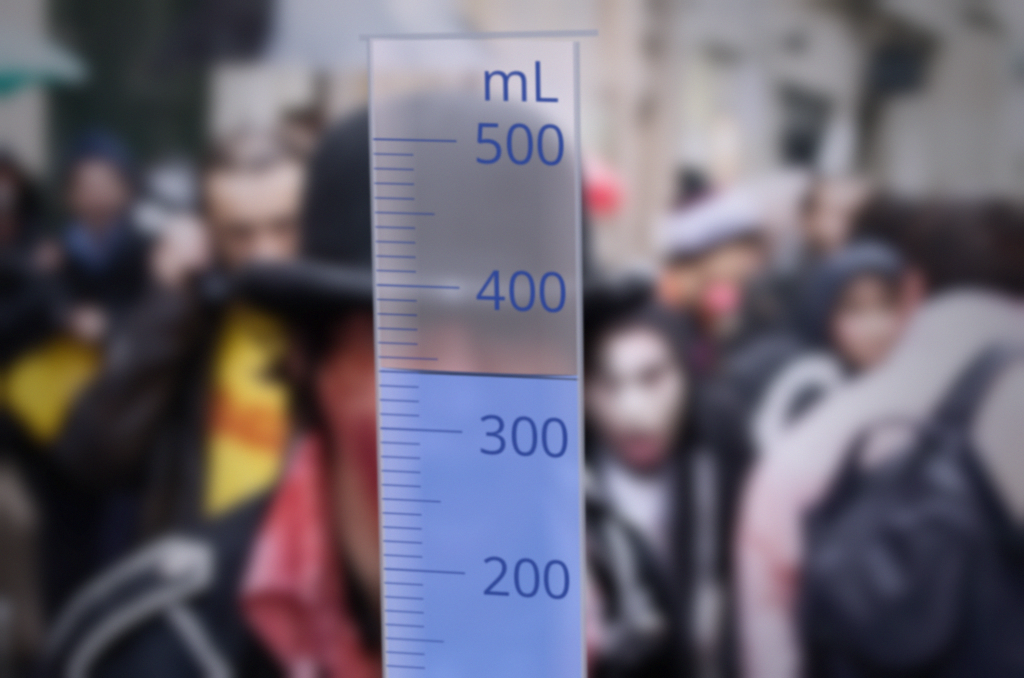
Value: 340; mL
